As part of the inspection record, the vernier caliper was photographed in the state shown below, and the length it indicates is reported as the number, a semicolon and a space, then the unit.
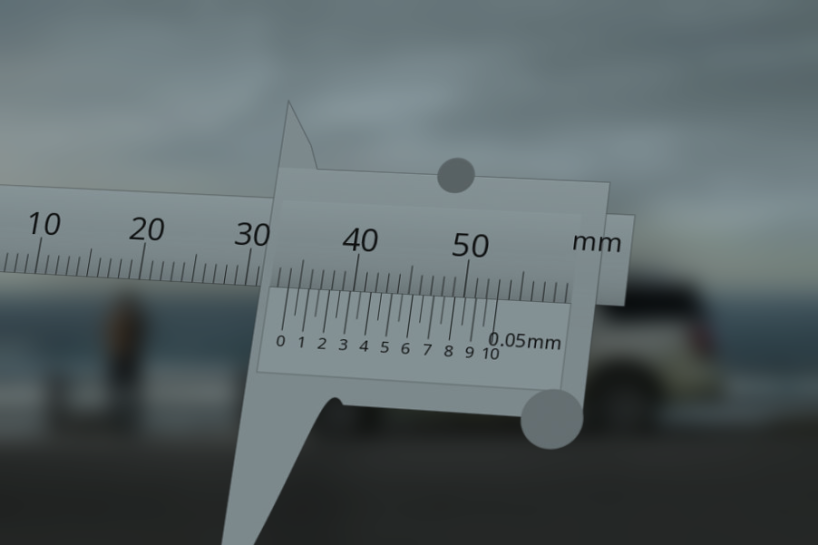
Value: 34.0; mm
